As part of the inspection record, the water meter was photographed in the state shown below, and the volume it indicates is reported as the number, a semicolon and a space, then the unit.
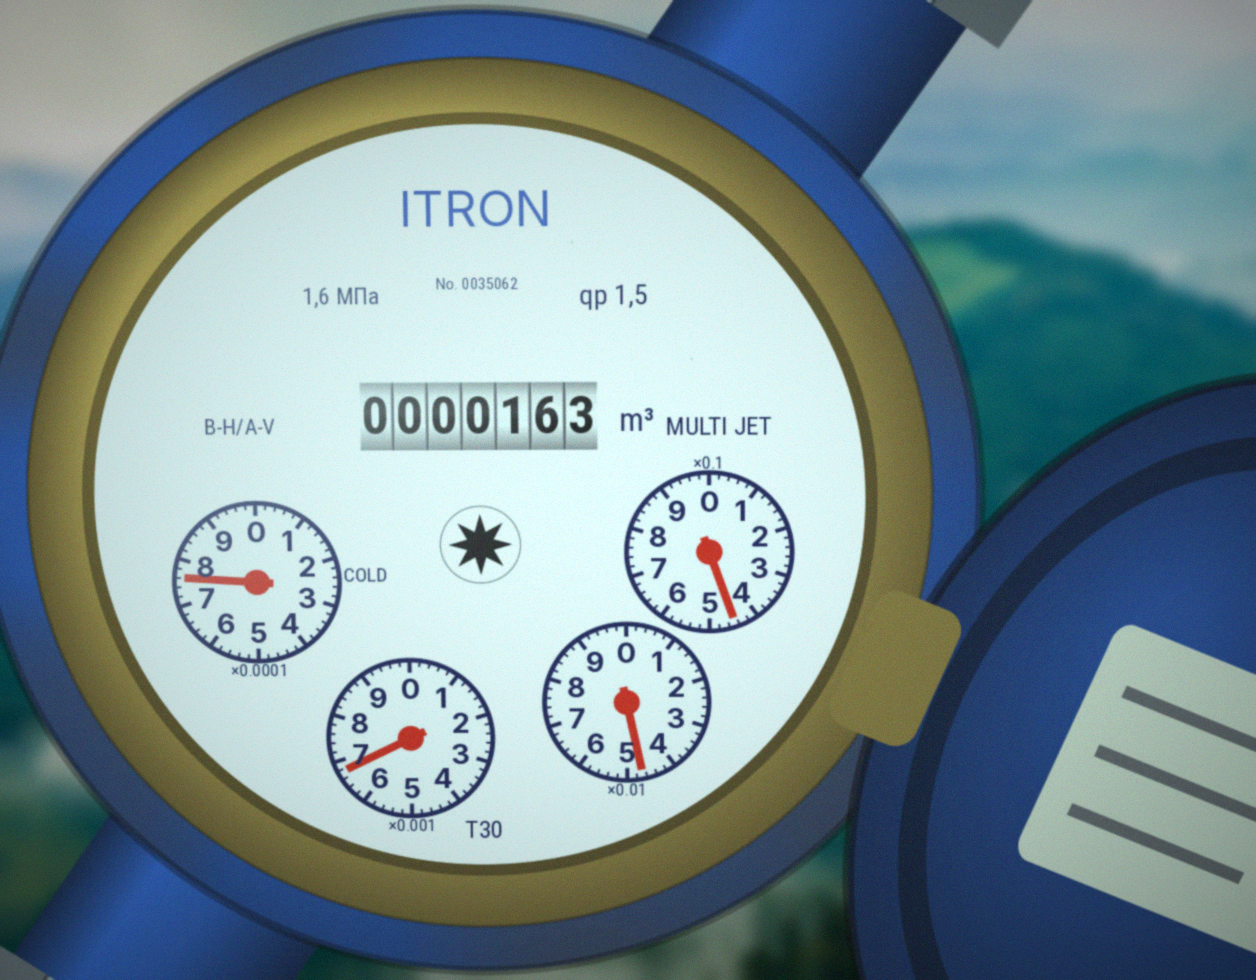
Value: 163.4467; m³
